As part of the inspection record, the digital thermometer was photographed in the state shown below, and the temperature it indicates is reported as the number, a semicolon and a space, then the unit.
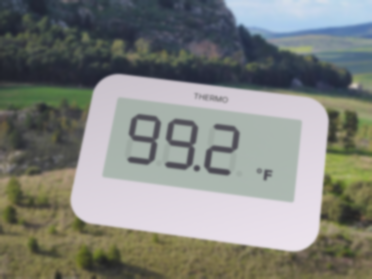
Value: 99.2; °F
